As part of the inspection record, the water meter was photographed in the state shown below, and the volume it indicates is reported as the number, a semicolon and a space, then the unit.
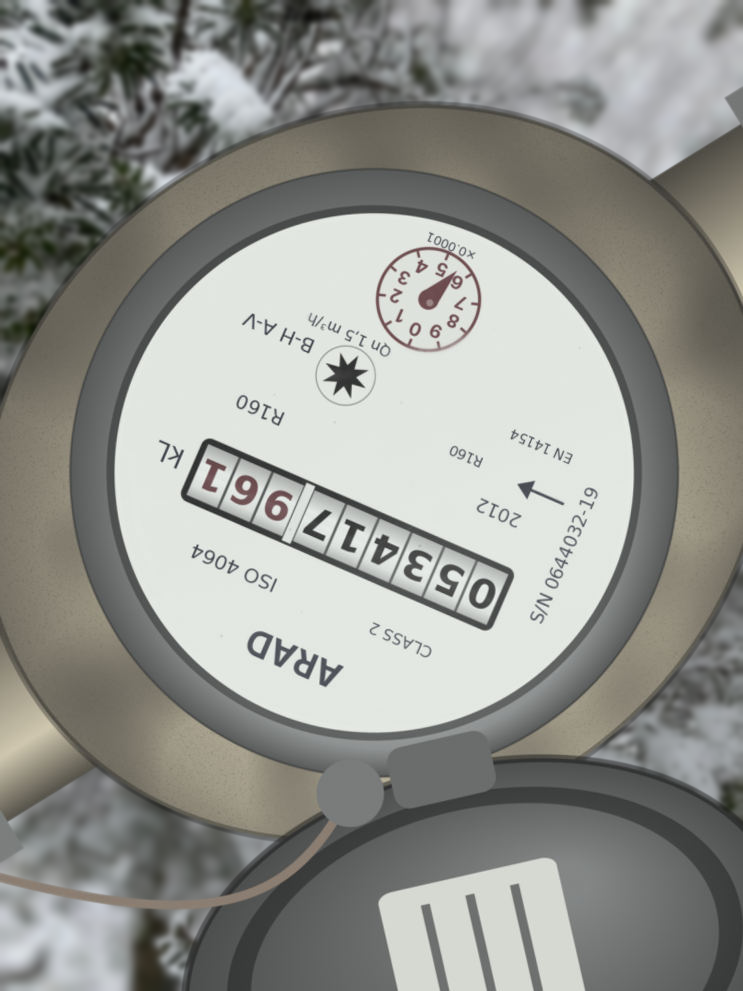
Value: 53417.9615; kL
